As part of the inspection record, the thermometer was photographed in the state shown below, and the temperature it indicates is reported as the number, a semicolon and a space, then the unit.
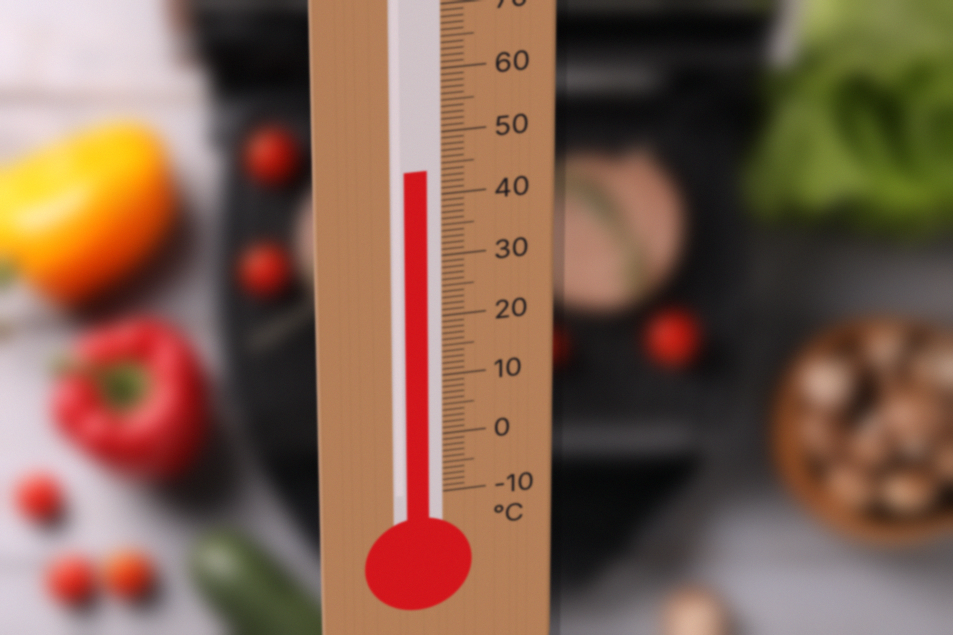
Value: 44; °C
